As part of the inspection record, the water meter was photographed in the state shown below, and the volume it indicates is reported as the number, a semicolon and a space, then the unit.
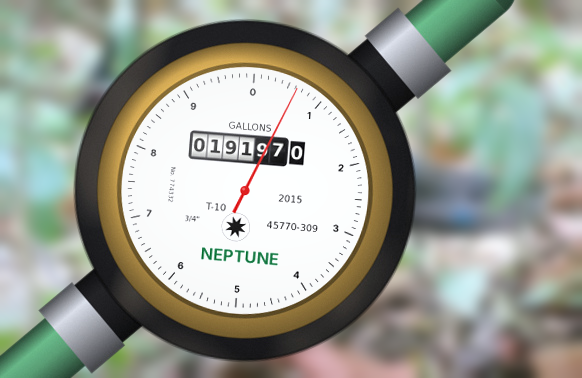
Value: 191970.6; gal
